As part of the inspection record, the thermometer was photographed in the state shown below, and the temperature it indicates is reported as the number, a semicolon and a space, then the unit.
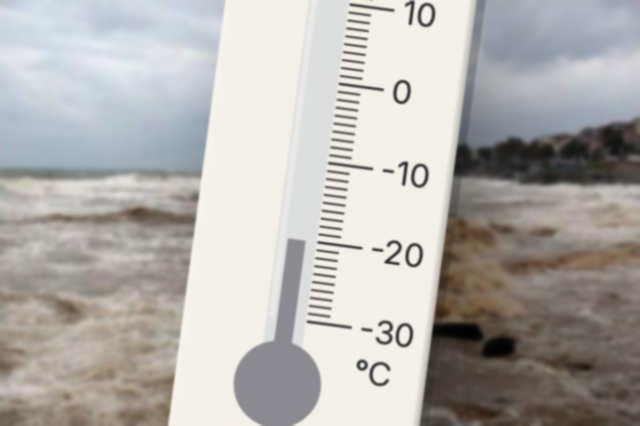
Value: -20; °C
